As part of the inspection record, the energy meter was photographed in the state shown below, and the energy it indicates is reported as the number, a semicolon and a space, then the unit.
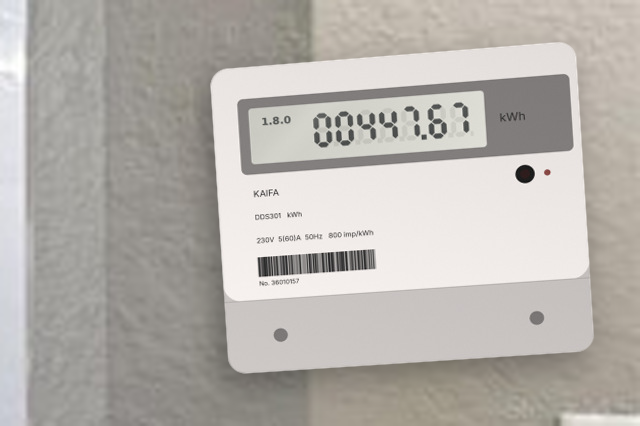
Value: 447.67; kWh
